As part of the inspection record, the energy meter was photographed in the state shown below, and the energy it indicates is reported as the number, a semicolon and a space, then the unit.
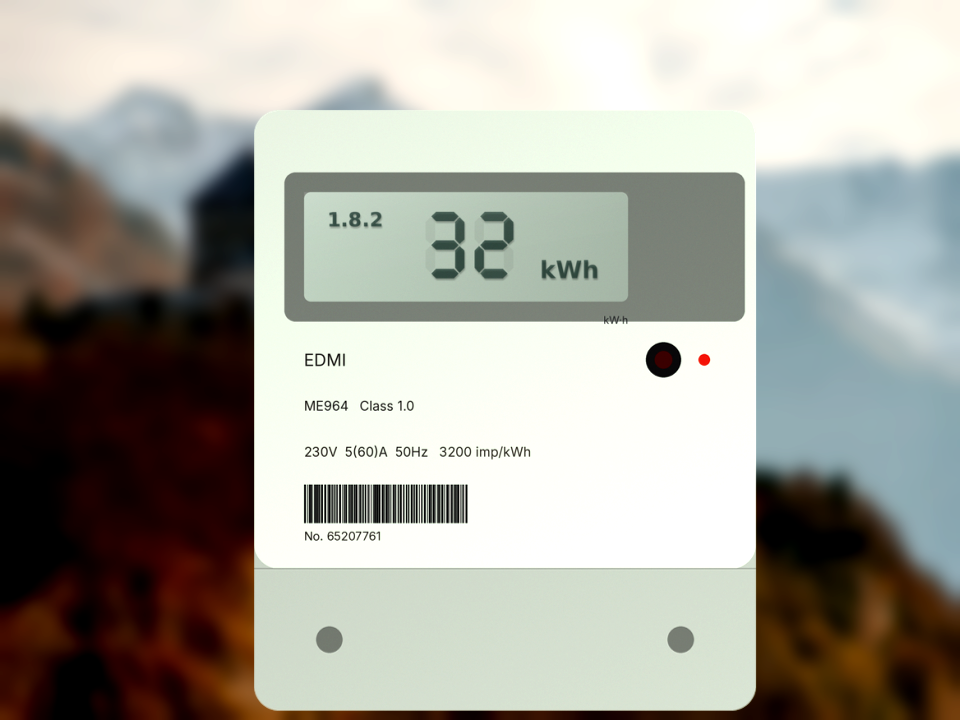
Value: 32; kWh
